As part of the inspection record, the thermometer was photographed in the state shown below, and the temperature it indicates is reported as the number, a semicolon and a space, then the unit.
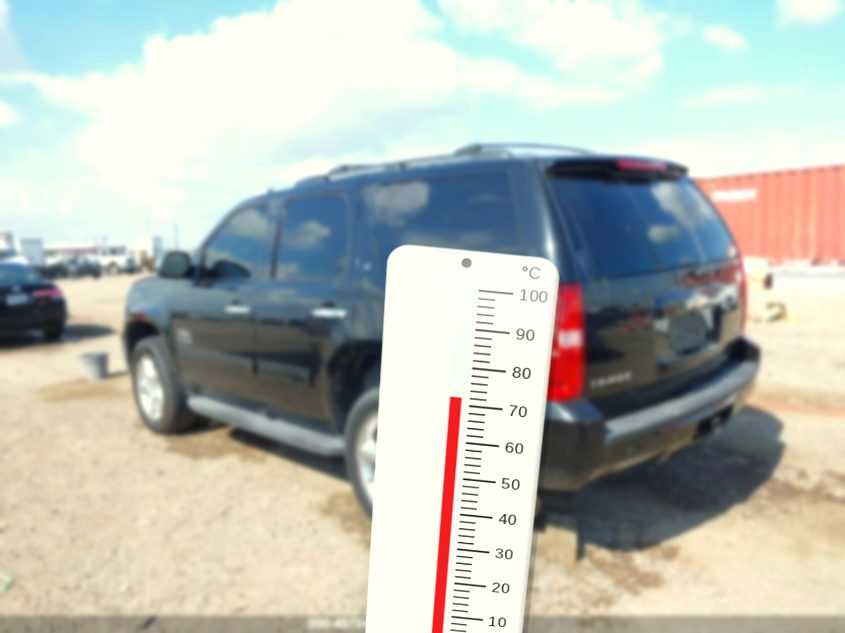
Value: 72; °C
